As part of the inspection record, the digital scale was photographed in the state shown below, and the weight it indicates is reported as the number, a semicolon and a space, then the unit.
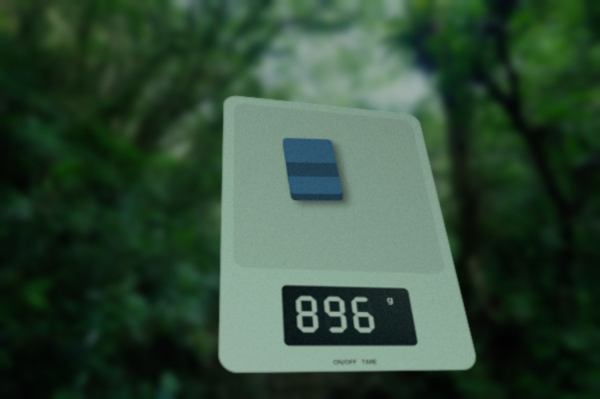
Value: 896; g
